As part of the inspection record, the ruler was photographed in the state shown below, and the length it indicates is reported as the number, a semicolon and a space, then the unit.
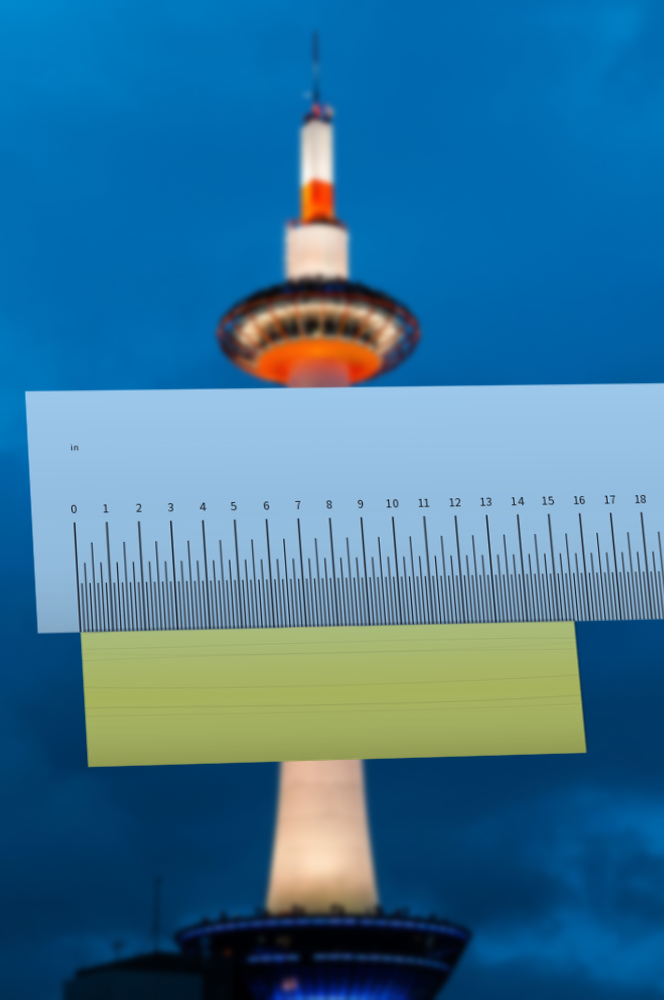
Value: 15.5; in
